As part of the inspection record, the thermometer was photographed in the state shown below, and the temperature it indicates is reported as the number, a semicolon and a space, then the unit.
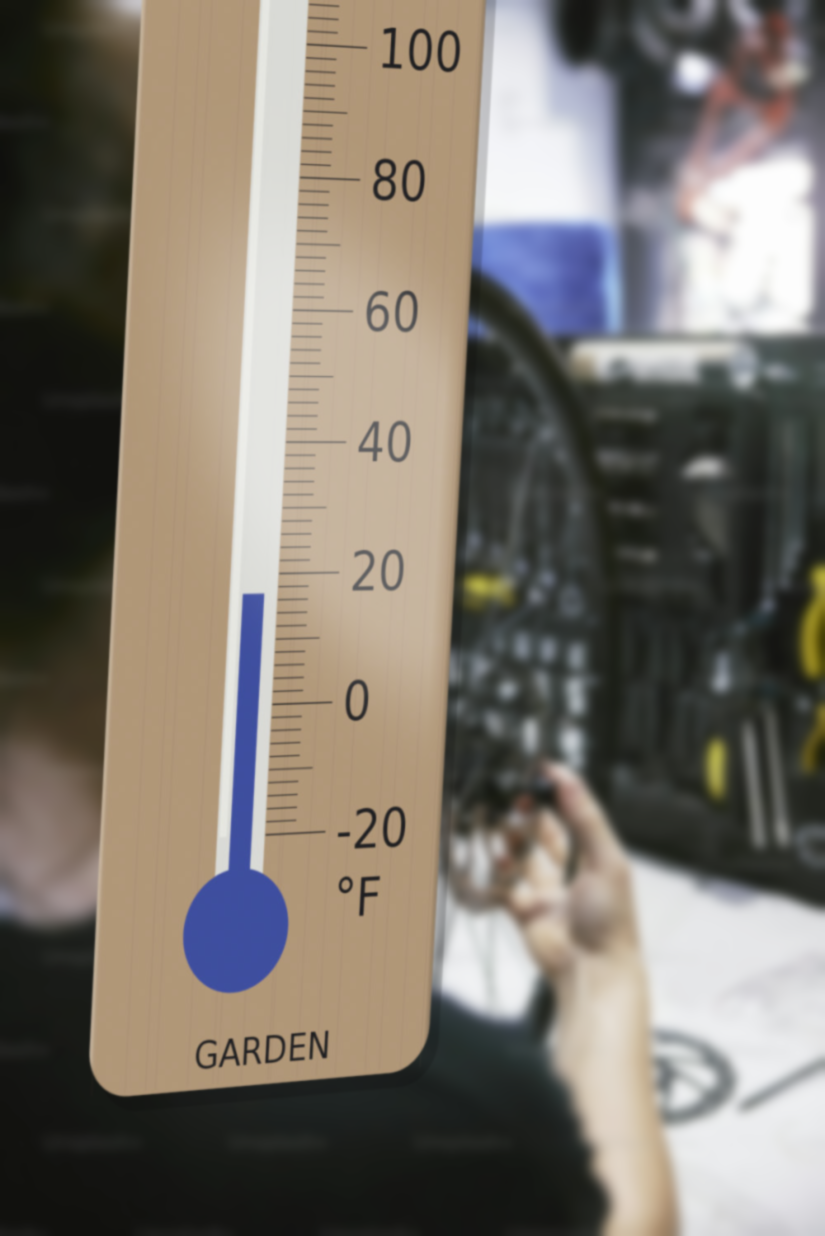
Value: 17; °F
